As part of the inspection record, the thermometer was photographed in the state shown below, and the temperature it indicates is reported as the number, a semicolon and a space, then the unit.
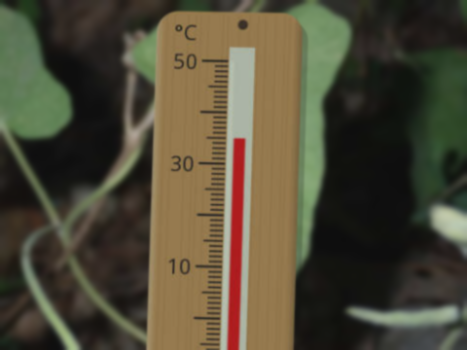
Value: 35; °C
